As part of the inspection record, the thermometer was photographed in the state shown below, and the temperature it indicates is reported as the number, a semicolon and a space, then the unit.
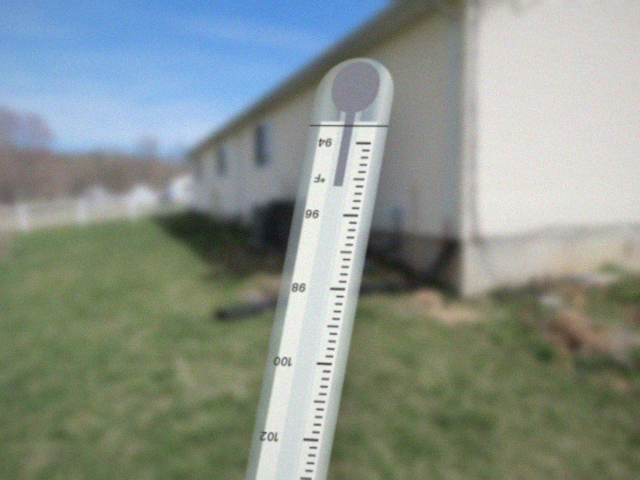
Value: 95.2; °F
